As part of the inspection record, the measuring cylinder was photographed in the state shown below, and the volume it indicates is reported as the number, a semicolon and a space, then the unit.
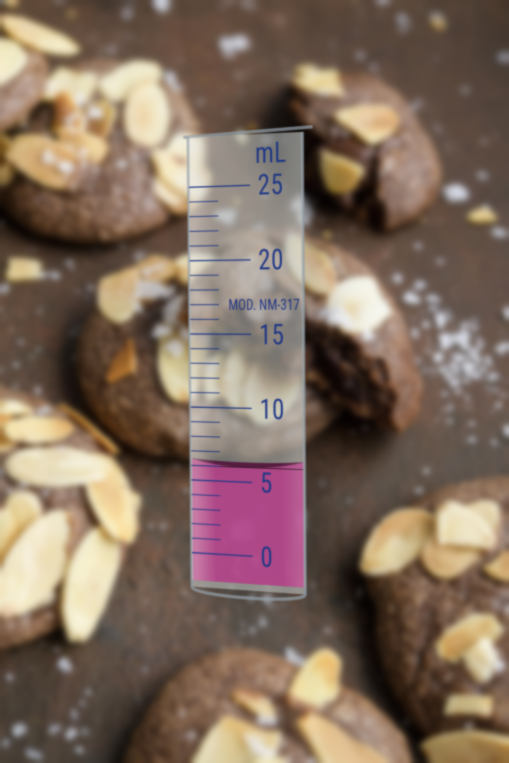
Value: 6; mL
